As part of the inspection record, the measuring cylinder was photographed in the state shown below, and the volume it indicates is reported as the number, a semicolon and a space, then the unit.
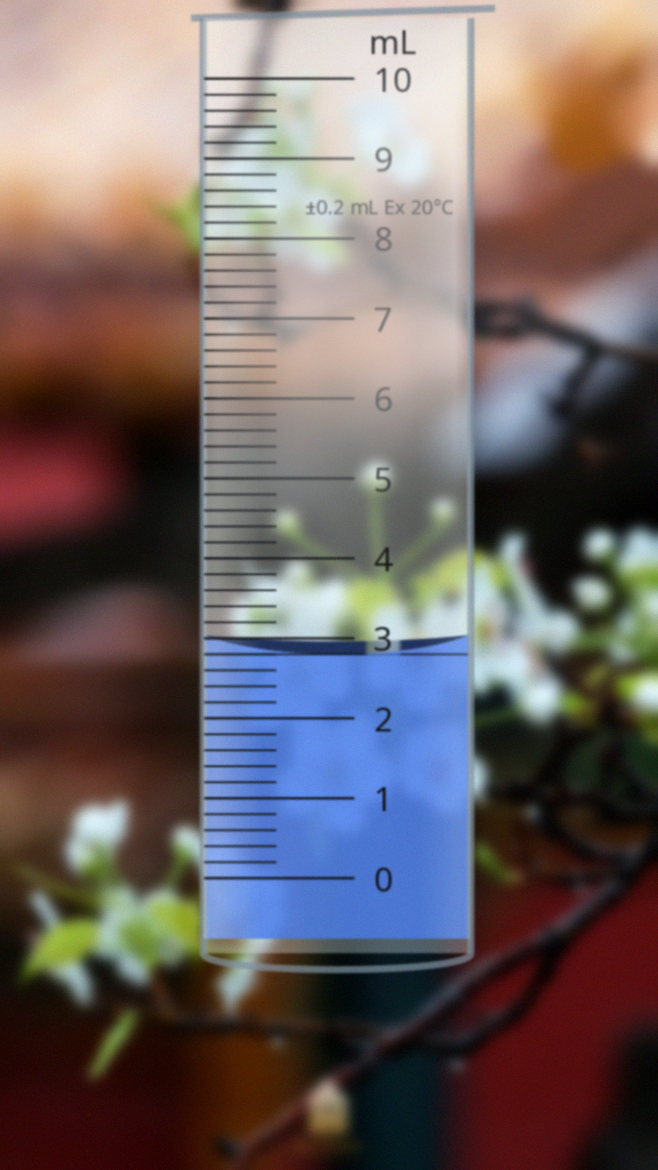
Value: 2.8; mL
